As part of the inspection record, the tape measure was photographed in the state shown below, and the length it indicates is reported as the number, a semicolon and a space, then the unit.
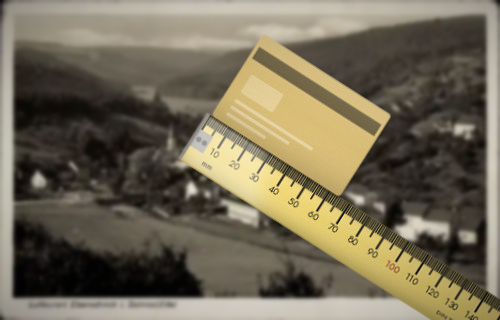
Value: 65; mm
